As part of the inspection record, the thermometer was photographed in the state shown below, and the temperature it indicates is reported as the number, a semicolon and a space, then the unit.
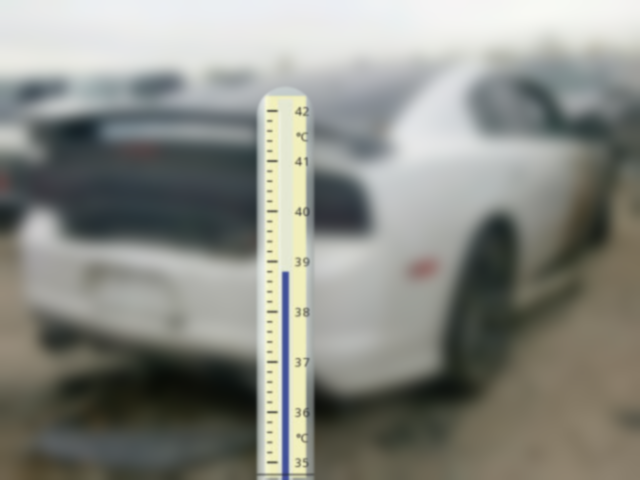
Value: 38.8; °C
